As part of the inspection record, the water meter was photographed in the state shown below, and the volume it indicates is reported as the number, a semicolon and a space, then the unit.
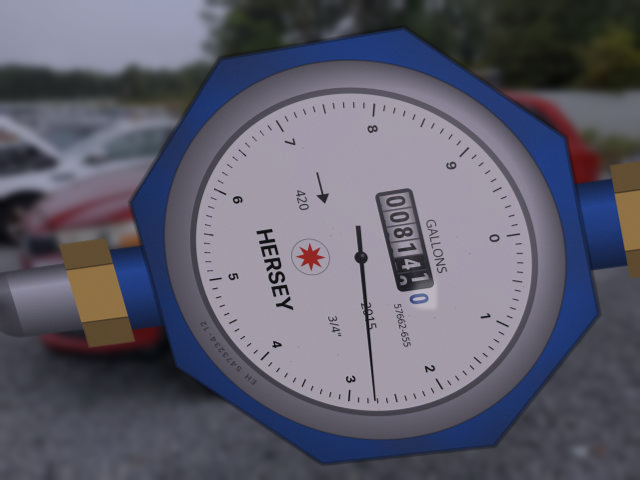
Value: 81412.7; gal
